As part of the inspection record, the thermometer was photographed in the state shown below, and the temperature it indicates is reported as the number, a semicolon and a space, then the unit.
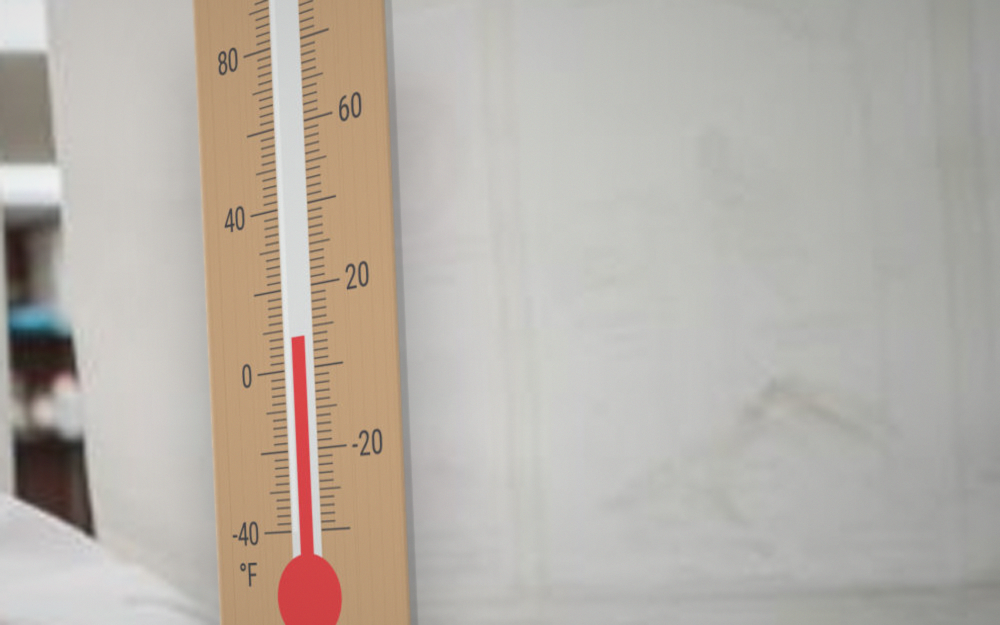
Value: 8; °F
